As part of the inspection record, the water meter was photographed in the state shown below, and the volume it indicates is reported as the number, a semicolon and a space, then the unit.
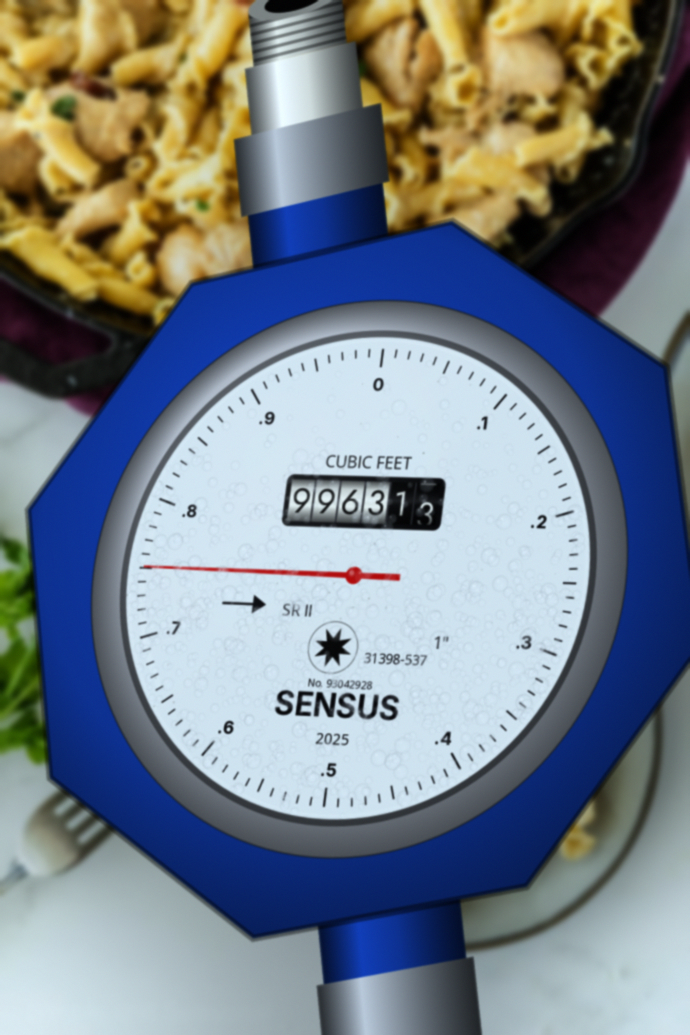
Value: 996312.75; ft³
